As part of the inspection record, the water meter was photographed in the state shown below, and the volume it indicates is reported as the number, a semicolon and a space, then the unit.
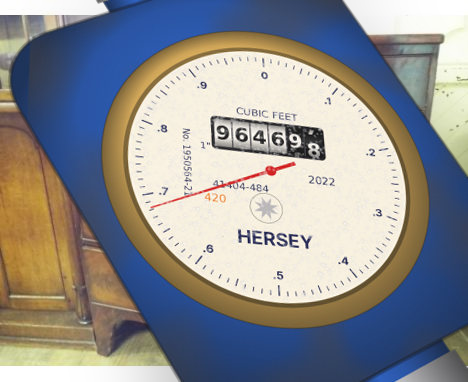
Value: 964697.68; ft³
